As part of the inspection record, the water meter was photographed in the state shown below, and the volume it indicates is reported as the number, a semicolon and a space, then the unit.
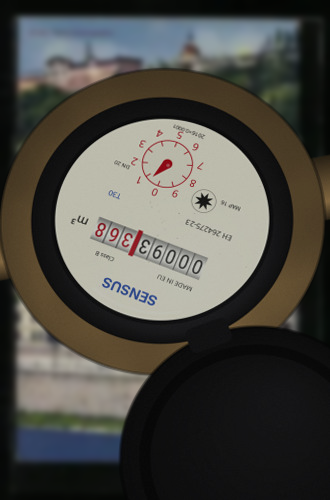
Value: 93.3680; m³
